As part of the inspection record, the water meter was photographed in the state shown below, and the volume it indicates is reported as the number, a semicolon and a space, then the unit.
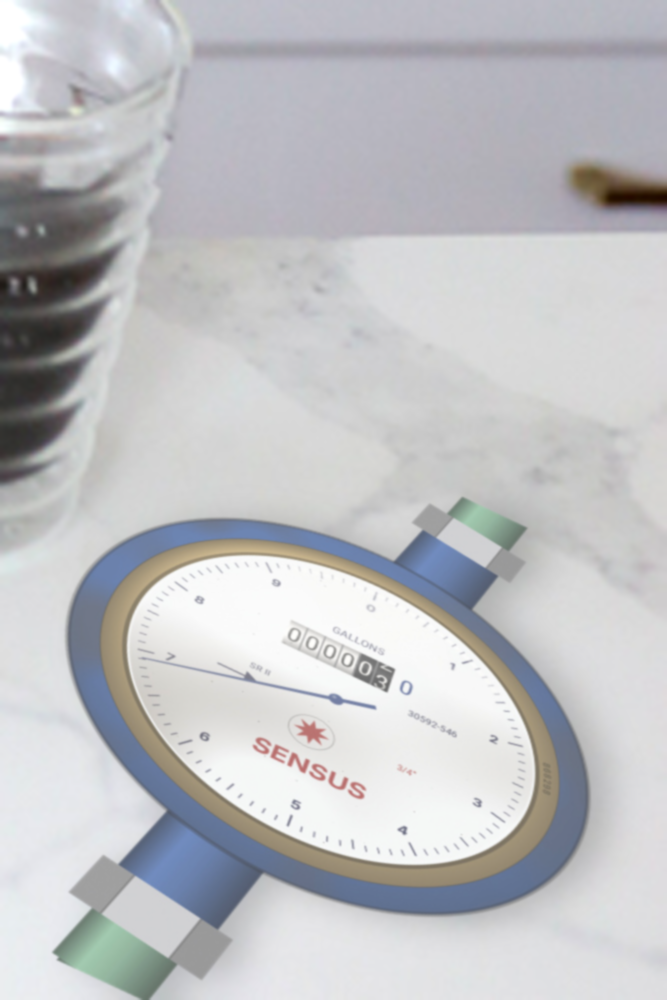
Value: 26.9; gal
